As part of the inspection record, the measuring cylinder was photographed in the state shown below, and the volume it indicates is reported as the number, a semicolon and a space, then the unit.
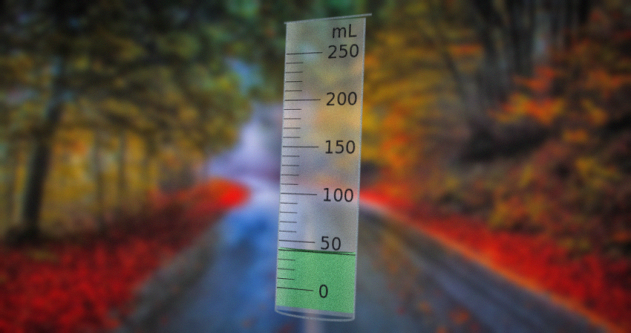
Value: 40; mL
